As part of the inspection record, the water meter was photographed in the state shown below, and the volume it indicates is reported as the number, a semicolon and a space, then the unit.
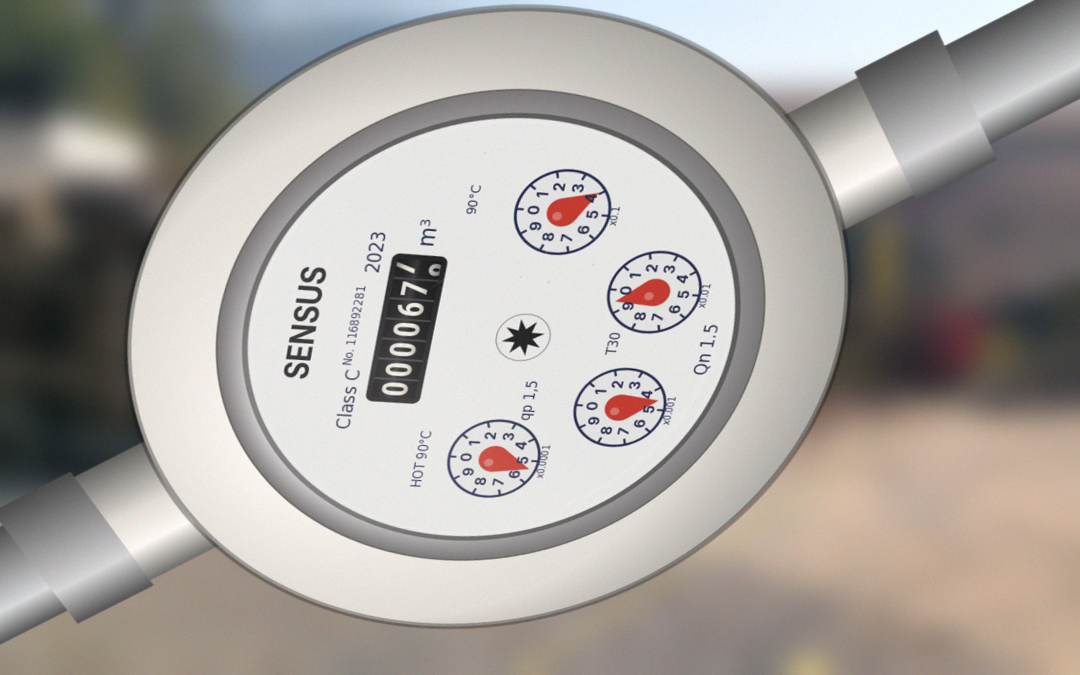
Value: 677.3945; m³
